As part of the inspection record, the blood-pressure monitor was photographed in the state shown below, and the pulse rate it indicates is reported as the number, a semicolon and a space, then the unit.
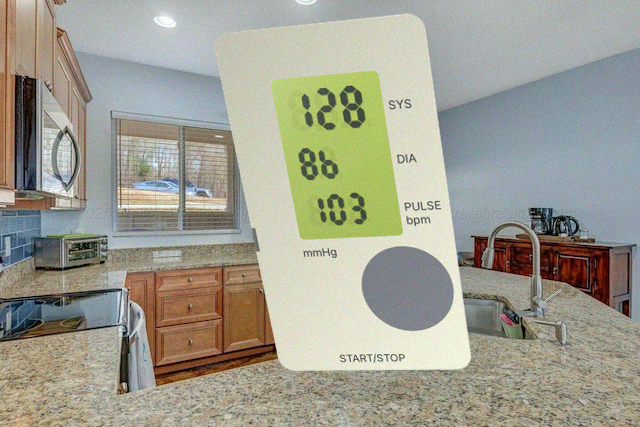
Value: 103; bpm
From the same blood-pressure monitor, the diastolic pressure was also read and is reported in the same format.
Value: 86; mmHg
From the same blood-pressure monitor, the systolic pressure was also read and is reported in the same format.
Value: 128; mmHg
